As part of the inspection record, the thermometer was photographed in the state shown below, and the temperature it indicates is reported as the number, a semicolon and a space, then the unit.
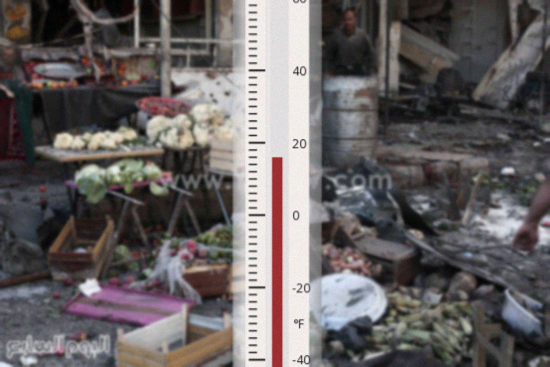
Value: 16; °F
